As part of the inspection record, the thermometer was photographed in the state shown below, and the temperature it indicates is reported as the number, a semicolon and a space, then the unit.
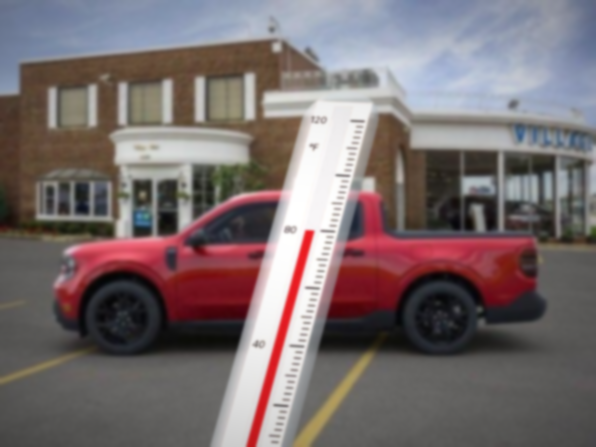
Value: 80; °F
